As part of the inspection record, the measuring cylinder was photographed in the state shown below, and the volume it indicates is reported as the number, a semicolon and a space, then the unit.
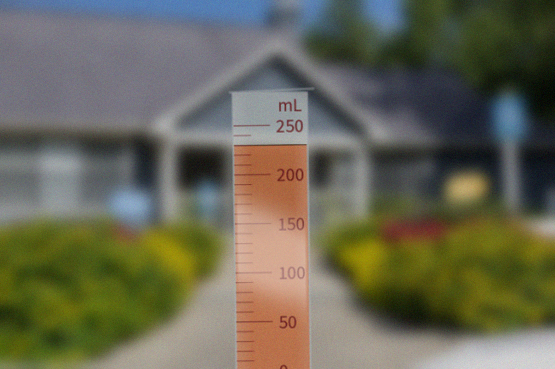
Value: 230; mL
